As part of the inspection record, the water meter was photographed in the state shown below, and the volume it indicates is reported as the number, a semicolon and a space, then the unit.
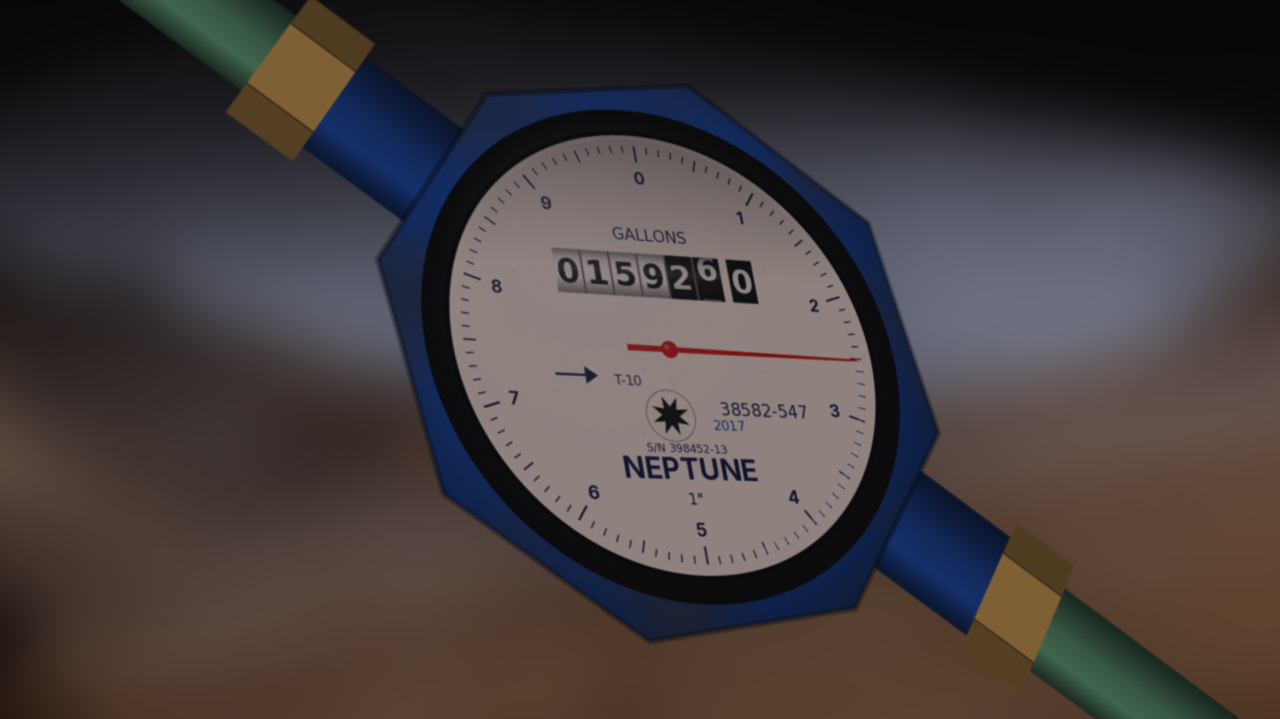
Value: 159262.5; gal
